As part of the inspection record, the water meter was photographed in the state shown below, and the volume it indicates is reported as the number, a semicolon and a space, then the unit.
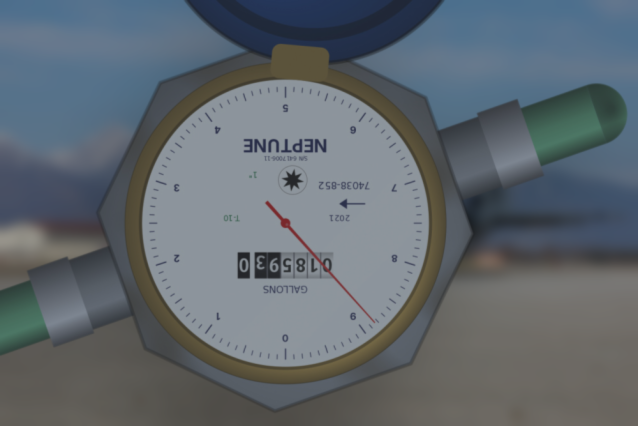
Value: 185928.8; gal
